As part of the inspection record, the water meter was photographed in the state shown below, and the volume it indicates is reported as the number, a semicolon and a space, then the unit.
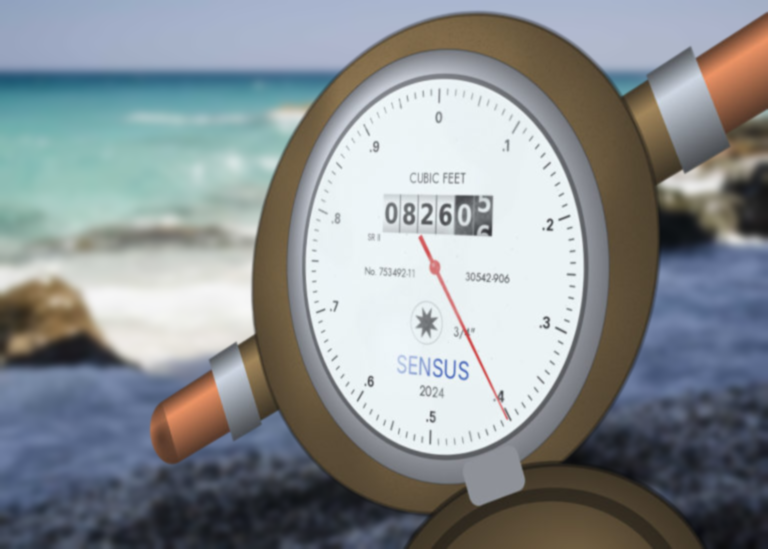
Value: 82605.40; ft³
